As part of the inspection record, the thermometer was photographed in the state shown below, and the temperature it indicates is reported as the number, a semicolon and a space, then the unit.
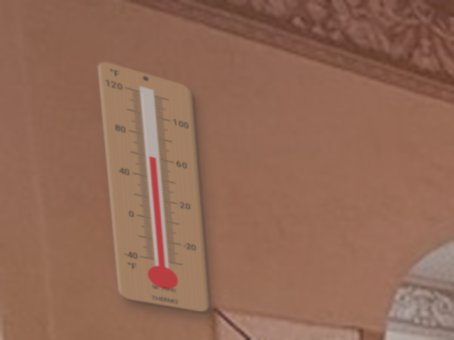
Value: 60; °F
